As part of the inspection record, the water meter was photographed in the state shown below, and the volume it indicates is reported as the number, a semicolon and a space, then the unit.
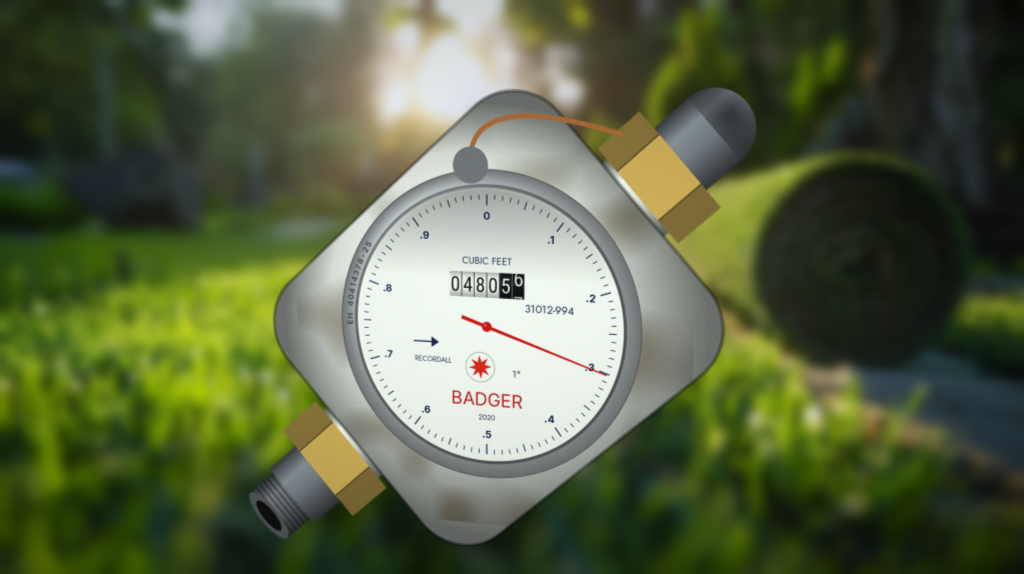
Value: 48056.30; ft³
